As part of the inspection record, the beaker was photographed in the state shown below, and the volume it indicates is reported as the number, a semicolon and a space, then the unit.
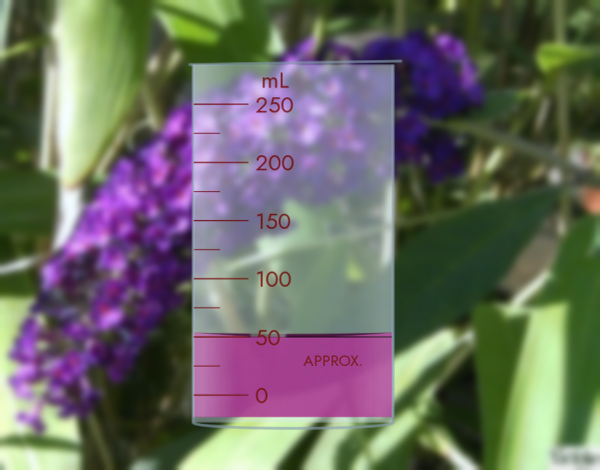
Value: 50; mL
